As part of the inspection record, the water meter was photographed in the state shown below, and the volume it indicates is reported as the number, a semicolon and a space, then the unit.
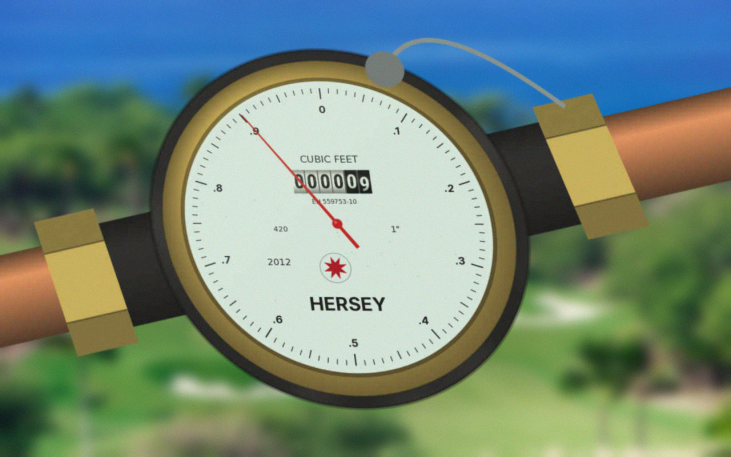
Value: 8.90; ft³
